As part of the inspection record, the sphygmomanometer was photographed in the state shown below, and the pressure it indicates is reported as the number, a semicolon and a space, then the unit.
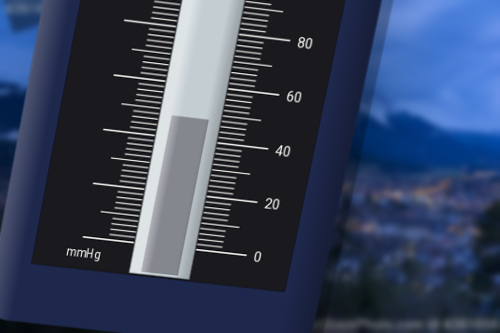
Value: 48; mmHg
